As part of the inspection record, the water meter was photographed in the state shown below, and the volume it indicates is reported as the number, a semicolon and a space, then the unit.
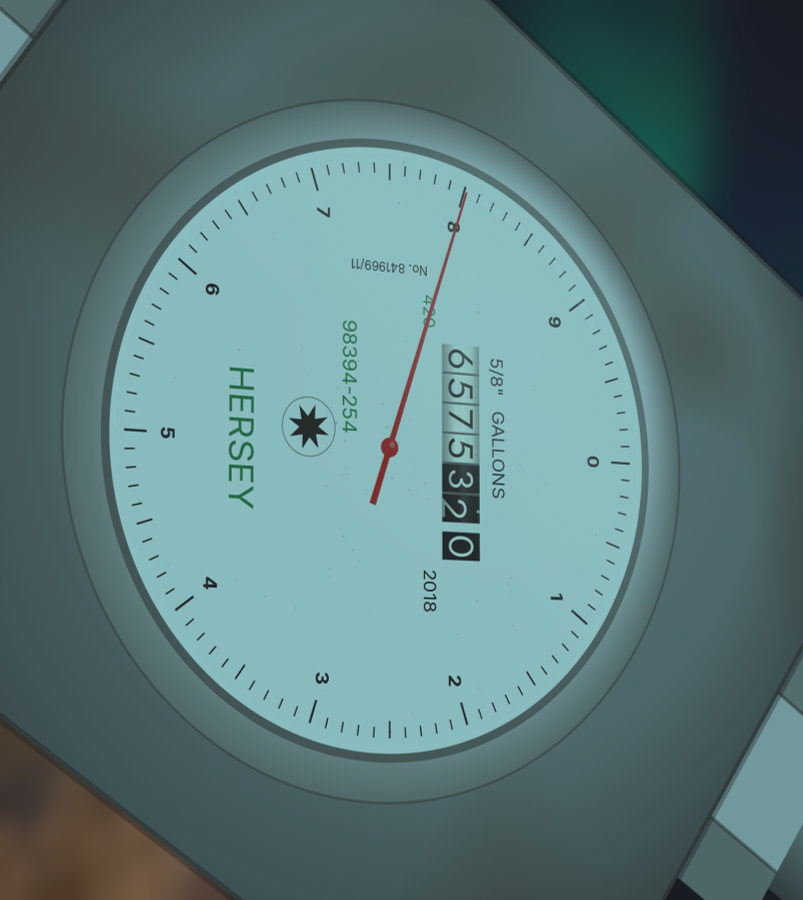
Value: 6575318.0; gal
